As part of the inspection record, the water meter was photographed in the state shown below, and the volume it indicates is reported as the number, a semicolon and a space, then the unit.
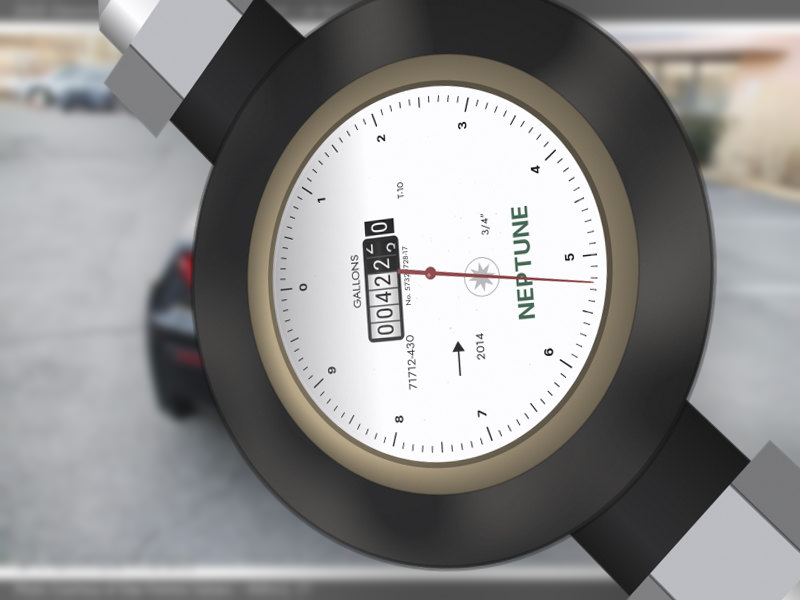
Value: 42225.2; gal
